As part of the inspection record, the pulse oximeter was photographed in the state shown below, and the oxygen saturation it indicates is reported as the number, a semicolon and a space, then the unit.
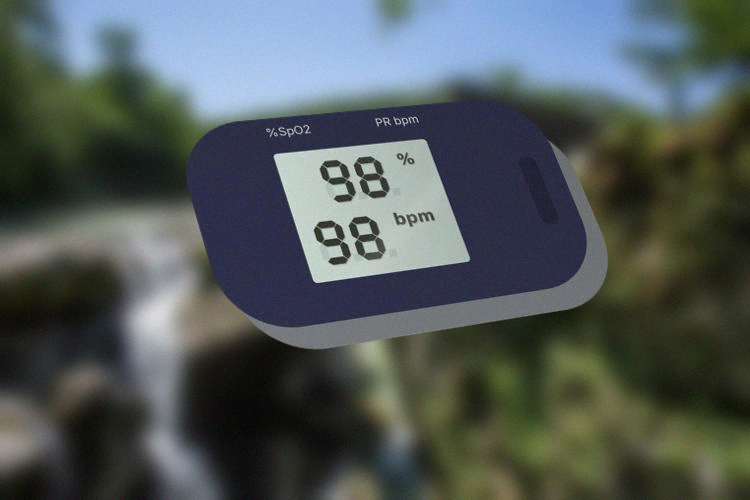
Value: 98; %
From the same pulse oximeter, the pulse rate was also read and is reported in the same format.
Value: 98; bpm
